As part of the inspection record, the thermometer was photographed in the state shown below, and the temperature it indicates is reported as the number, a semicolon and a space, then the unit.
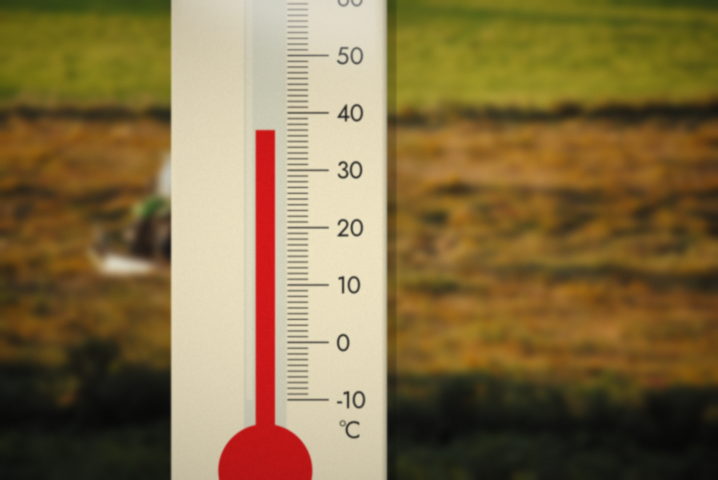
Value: 37; °C
